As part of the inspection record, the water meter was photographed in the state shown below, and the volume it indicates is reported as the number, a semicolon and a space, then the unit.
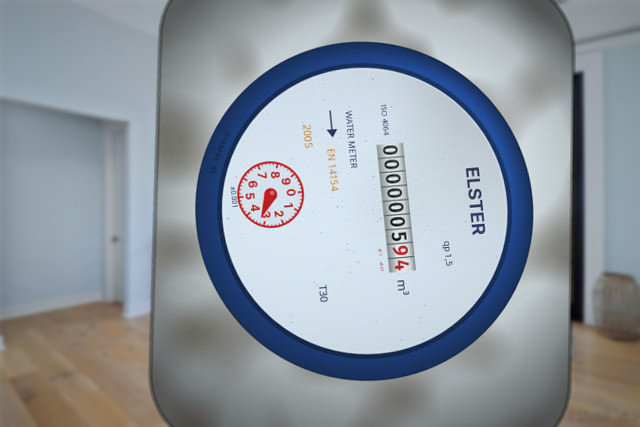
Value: 5.943; m³
